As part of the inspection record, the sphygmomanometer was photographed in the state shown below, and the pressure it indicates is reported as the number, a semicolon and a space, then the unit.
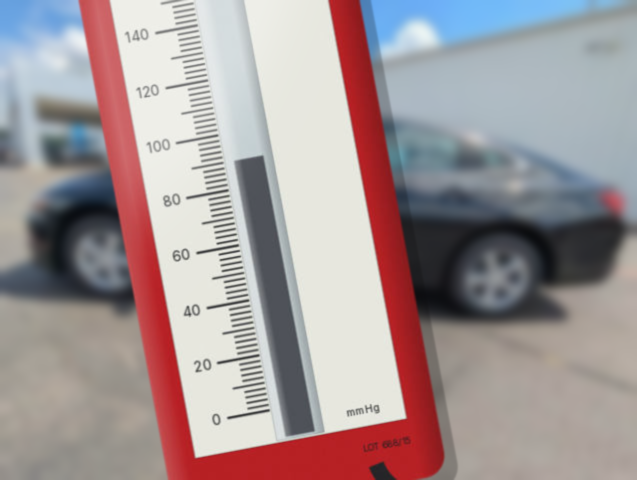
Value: 90; mmHg
